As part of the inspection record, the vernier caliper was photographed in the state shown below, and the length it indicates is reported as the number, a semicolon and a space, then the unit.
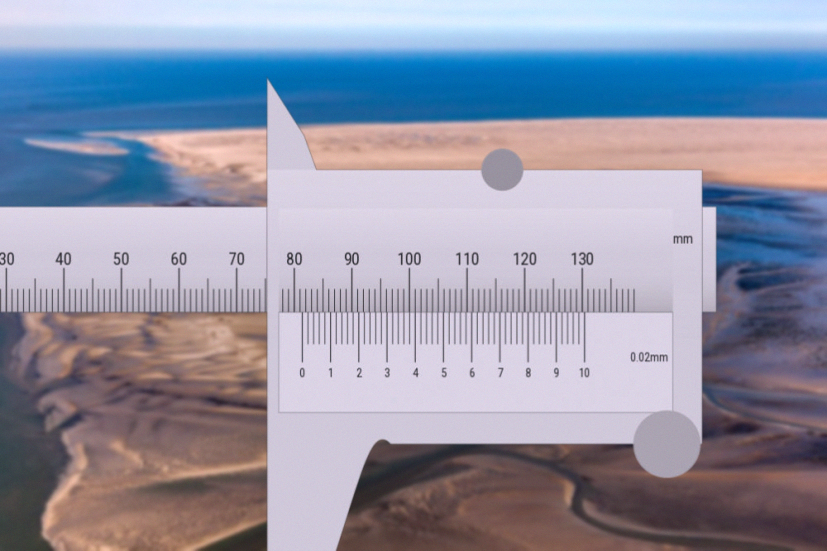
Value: 81.4; mm
